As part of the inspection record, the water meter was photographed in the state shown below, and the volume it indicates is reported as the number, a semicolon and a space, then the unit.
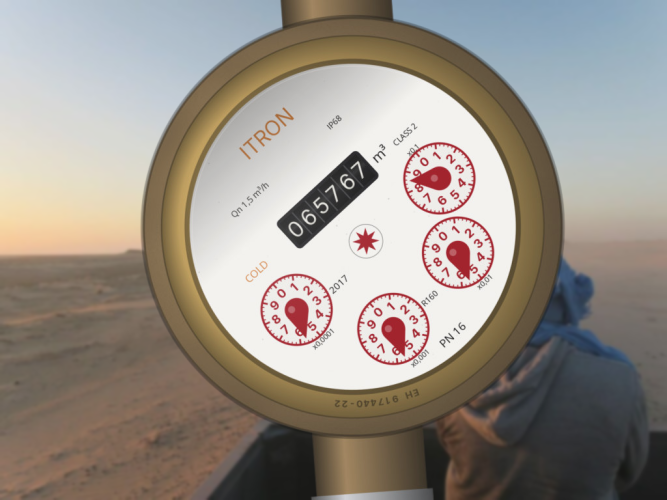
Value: 65767.8555; m³
